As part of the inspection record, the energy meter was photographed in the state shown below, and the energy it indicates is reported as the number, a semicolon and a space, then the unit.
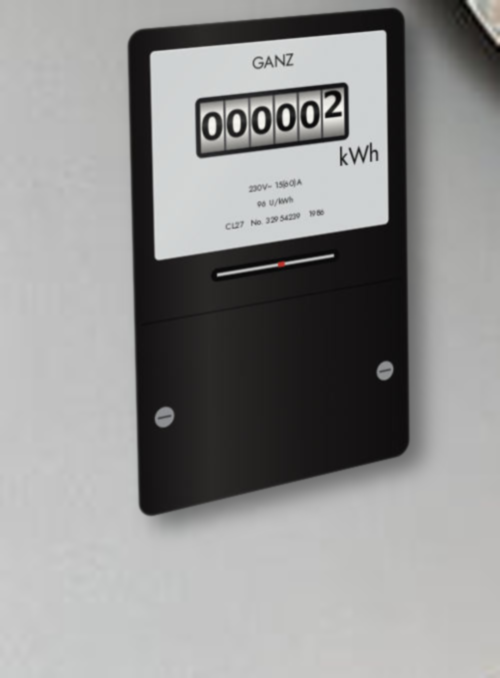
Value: 2; kWh
